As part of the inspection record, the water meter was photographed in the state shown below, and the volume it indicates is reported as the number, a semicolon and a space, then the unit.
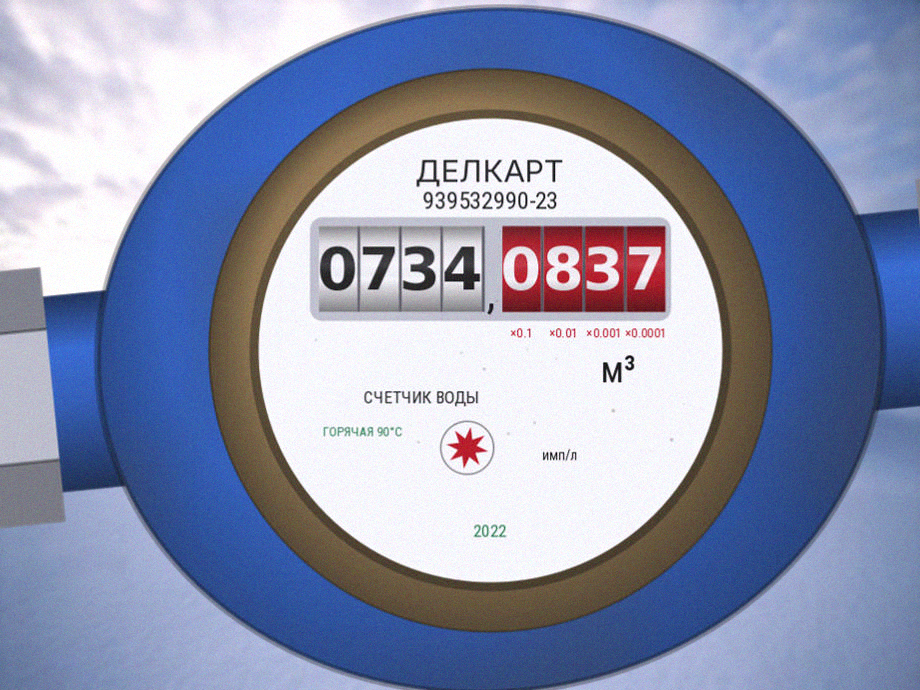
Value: 734.0837; m³
